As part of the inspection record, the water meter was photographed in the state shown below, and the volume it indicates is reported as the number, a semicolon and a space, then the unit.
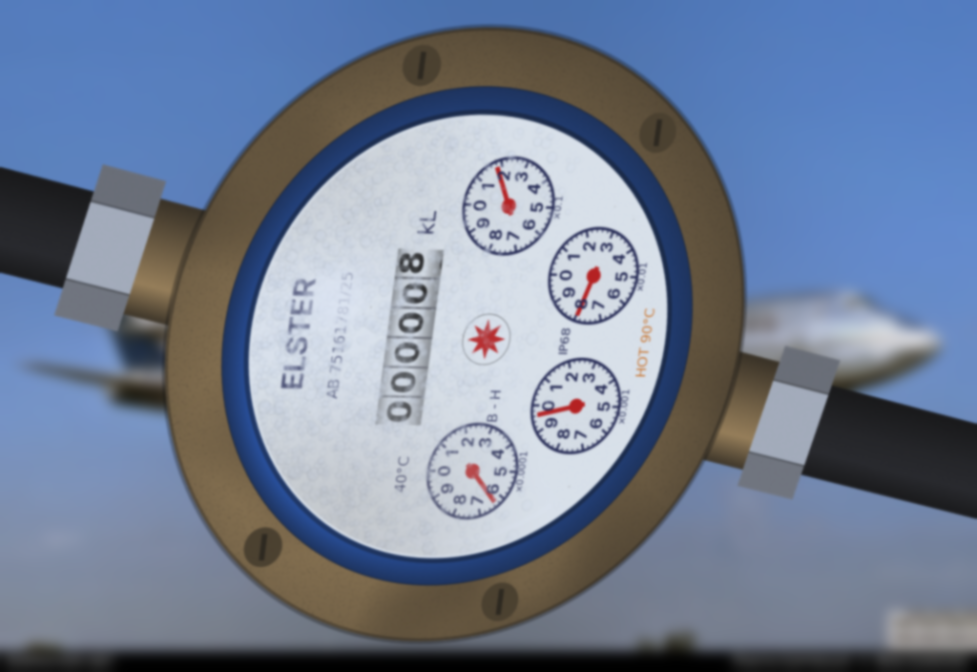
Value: 8.1796; kL
